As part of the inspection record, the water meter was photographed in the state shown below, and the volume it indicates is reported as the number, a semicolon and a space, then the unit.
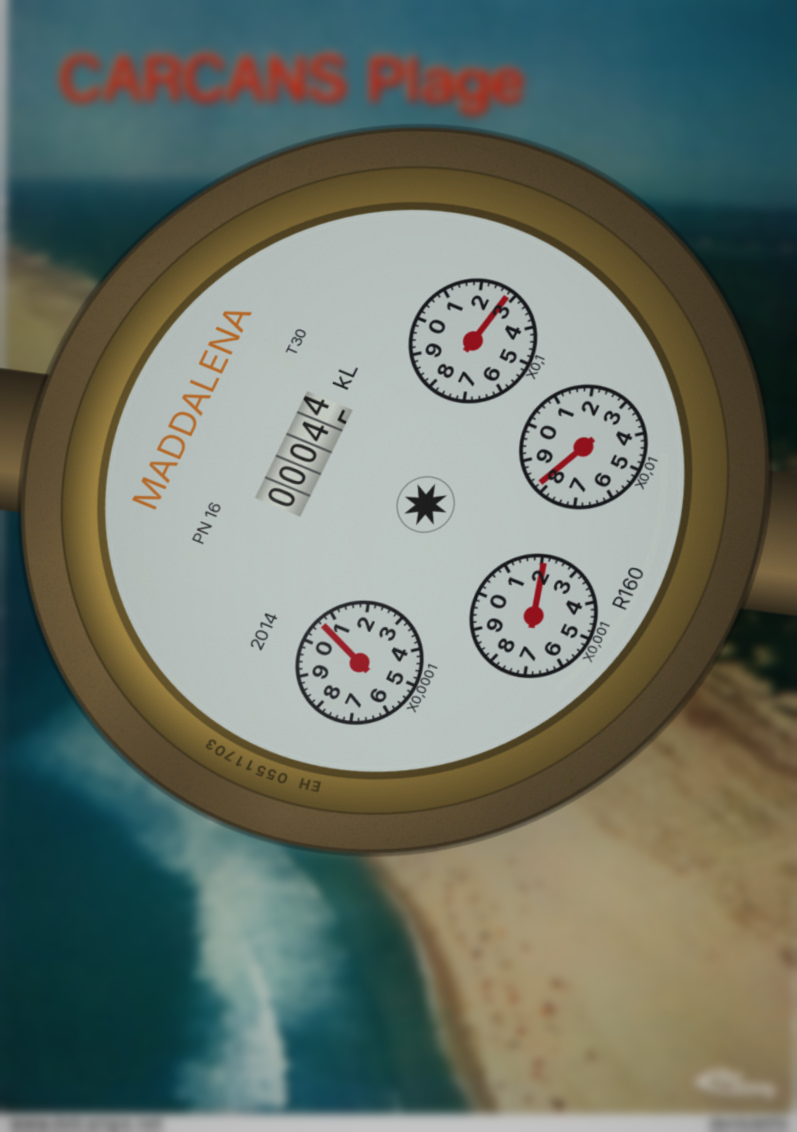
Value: 44.2820; kL
